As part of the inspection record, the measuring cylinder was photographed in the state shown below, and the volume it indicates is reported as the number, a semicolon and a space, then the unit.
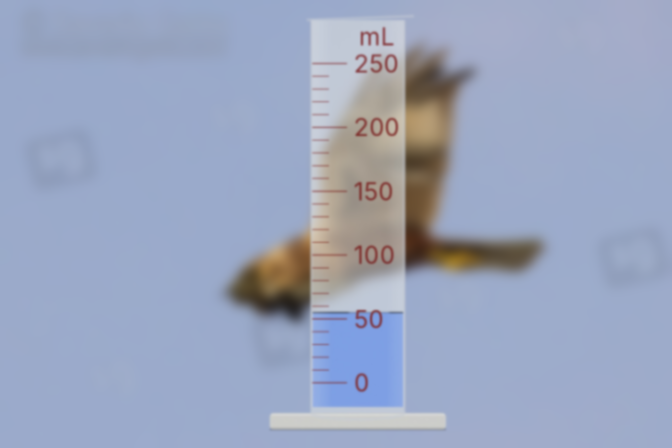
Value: 55; mL
